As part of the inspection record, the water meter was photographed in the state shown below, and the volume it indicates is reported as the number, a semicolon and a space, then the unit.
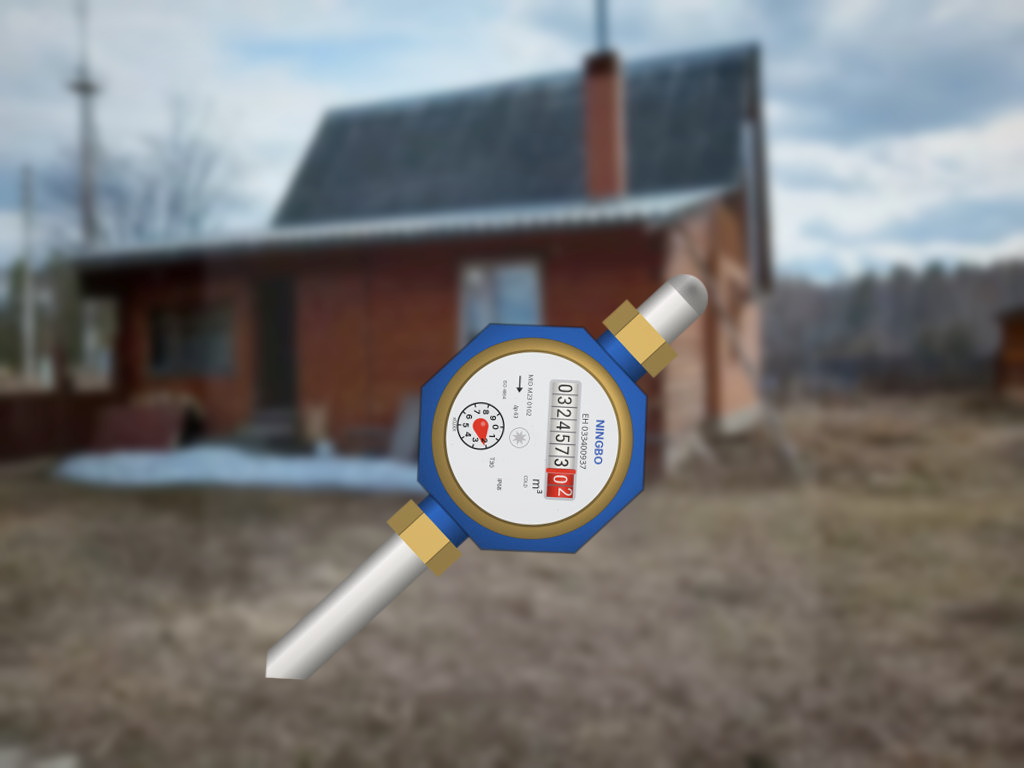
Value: 324573.022; m³
